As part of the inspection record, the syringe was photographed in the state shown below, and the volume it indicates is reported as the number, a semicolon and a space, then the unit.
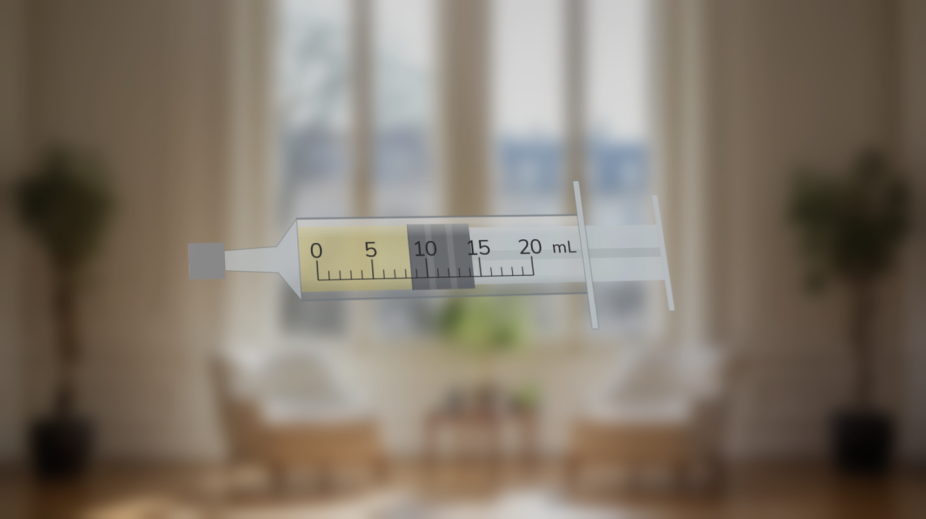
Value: 8.5; mL
